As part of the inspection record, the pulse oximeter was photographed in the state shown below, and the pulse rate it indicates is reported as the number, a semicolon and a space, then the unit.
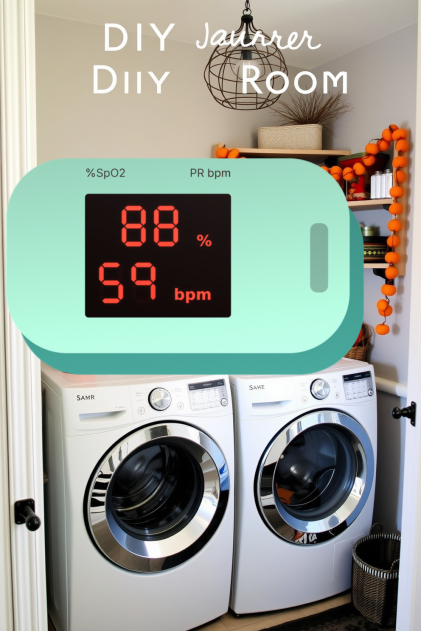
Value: 59; bpm
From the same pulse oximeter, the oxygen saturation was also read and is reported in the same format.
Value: 88; %
